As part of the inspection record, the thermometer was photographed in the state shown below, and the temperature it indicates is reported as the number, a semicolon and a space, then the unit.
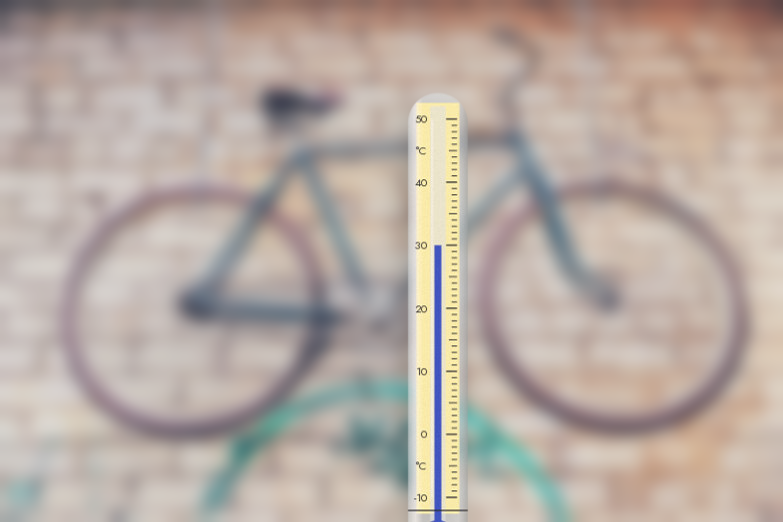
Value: 30; °C
